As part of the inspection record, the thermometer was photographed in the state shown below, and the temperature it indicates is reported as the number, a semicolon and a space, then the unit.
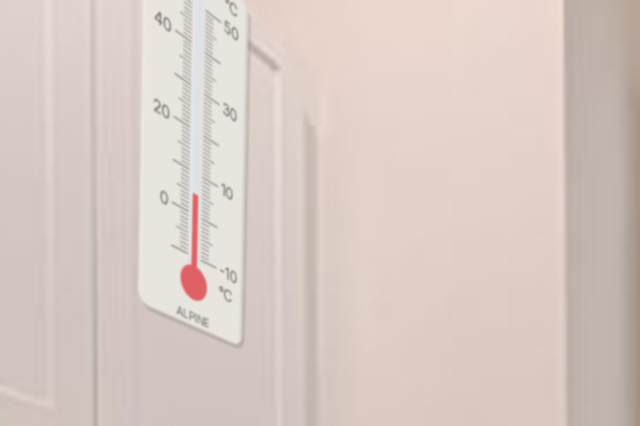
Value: 5; °C
